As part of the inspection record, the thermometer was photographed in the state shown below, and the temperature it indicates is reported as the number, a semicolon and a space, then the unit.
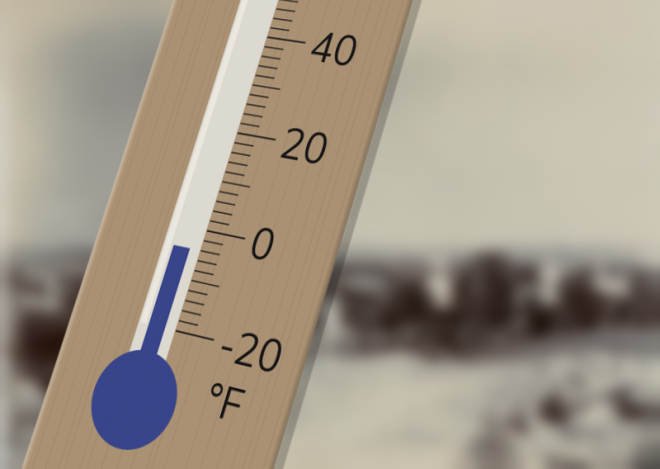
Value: -4; °F
